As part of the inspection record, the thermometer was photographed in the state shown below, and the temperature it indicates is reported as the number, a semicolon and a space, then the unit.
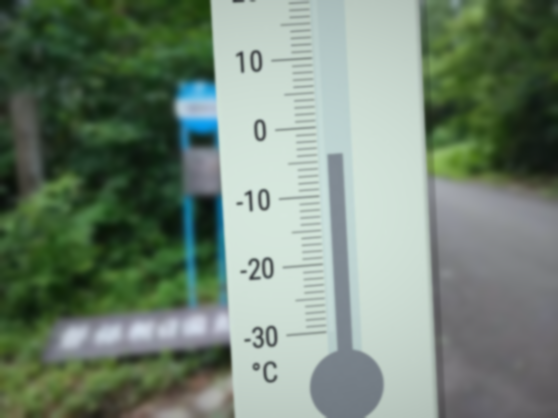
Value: -4; °C
